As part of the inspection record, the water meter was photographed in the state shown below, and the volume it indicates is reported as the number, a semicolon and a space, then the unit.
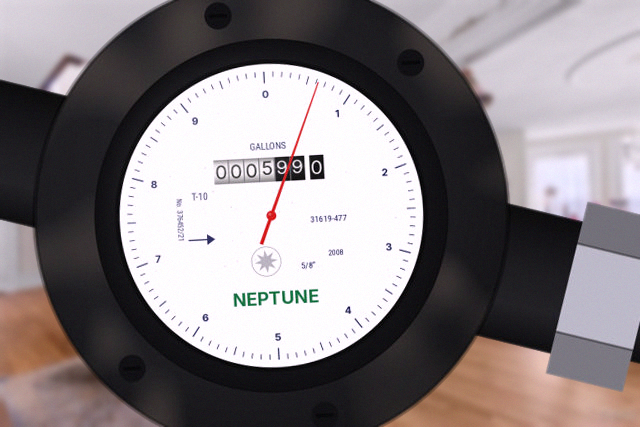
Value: 5990.6; gal
